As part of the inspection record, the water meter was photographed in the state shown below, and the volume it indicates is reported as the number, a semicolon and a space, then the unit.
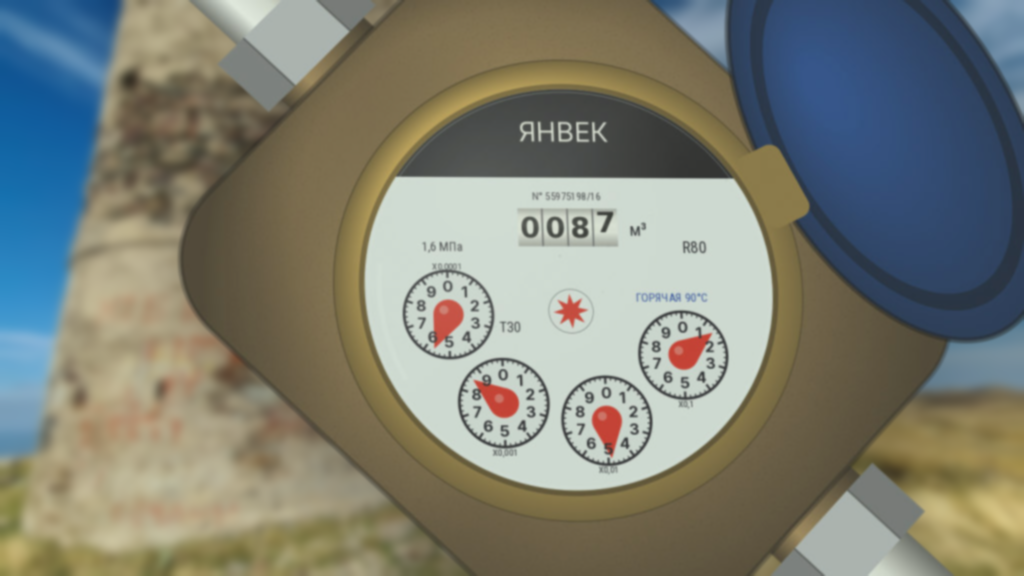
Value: 87.1485; m³
